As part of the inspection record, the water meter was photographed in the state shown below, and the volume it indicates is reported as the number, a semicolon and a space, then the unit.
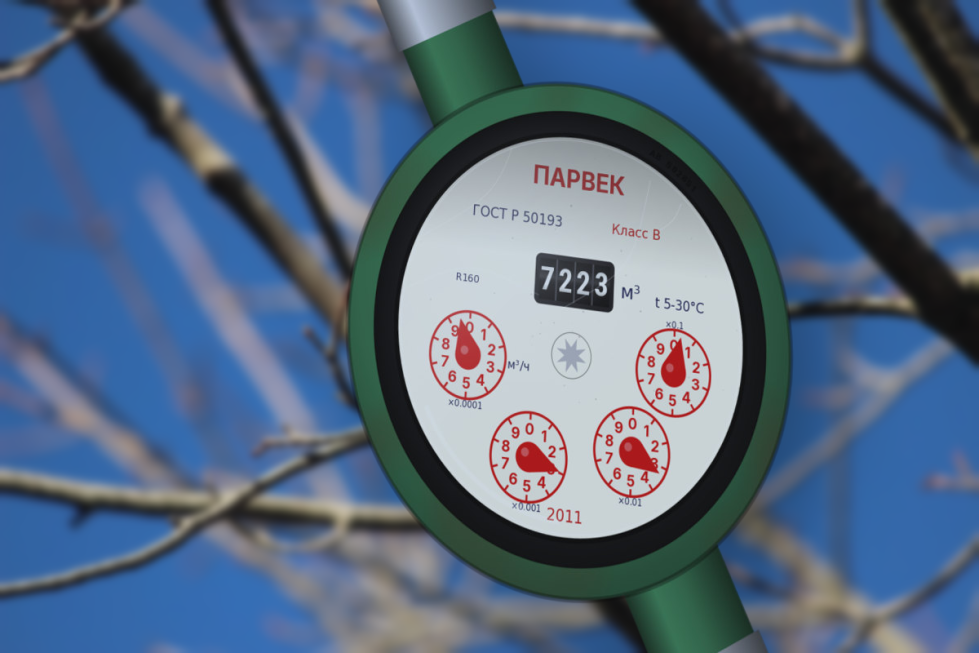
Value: 7223.0329; m³
